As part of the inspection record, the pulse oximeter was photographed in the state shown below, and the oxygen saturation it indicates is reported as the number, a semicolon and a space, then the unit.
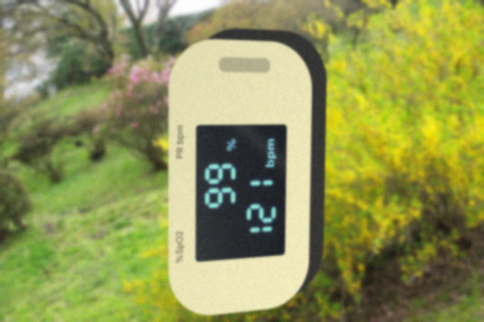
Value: 99; %
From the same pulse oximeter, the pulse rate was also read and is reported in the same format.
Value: 121; bpm
